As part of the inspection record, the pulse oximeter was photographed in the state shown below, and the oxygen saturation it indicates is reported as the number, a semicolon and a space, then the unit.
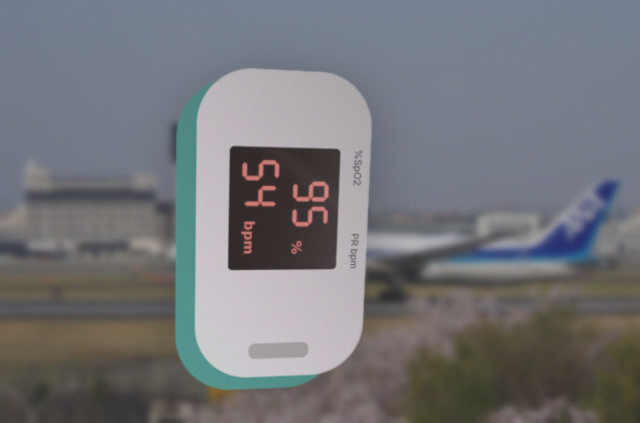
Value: 95; %
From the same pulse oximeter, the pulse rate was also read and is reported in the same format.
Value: 54; bpm
